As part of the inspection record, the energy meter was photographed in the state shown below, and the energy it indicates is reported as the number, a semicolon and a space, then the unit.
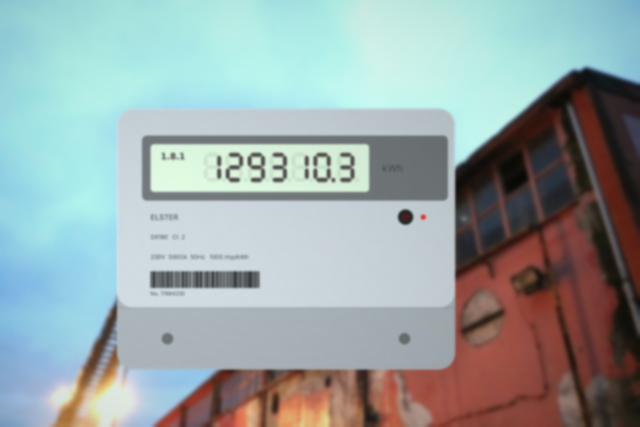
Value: 129310.3; kWh
